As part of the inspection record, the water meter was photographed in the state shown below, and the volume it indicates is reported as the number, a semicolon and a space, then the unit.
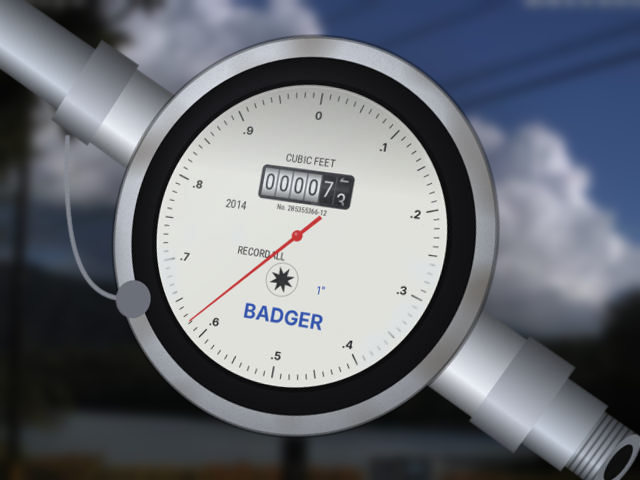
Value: 72.62; ft³
